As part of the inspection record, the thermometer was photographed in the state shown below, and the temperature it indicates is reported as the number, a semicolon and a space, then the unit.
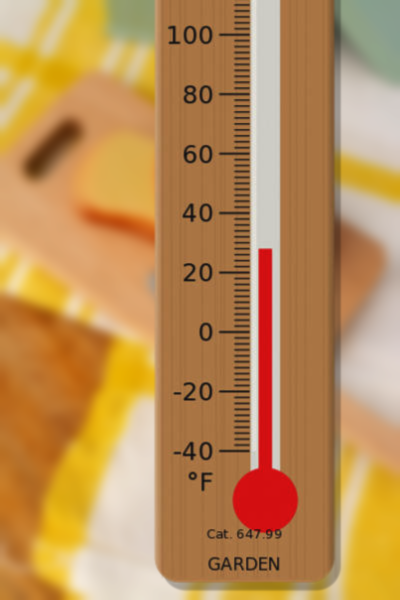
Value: 28; °F
